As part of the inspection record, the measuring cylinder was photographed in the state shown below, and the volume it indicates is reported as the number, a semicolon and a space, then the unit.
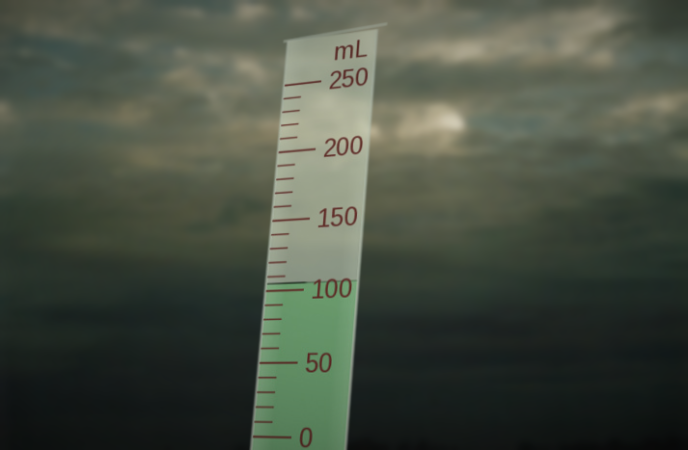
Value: 105; mL
